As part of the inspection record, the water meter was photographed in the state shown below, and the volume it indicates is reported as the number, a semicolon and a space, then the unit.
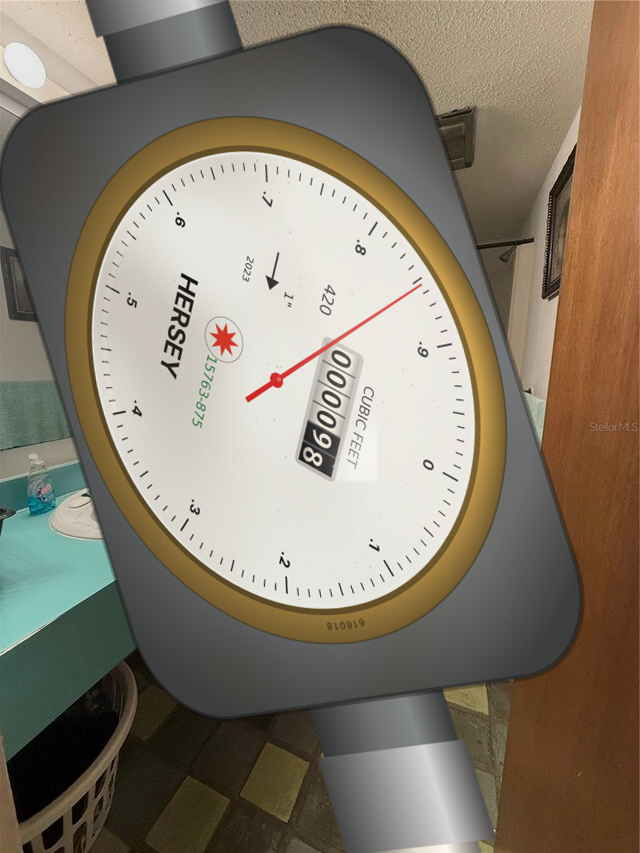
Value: 97.85; ft³
